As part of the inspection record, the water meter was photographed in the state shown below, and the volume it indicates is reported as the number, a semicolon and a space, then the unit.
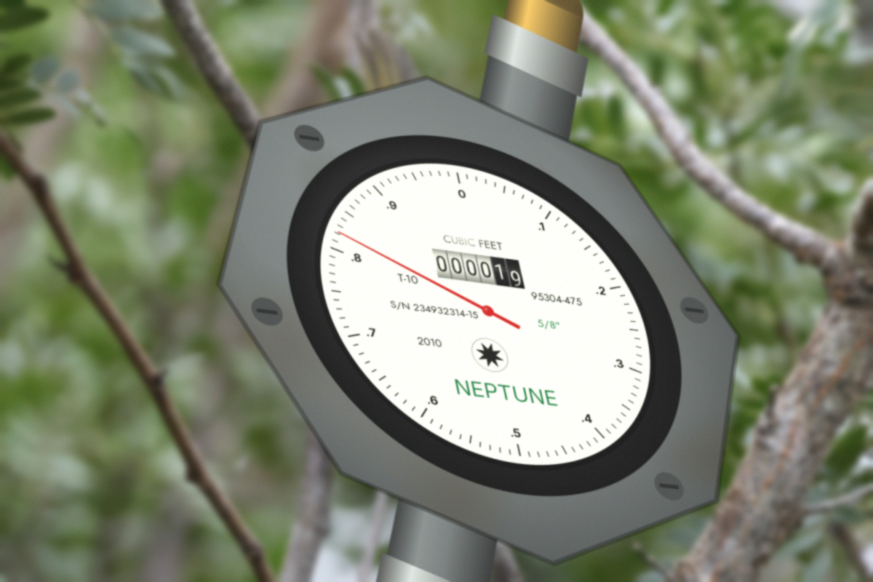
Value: 18.82; ft³
